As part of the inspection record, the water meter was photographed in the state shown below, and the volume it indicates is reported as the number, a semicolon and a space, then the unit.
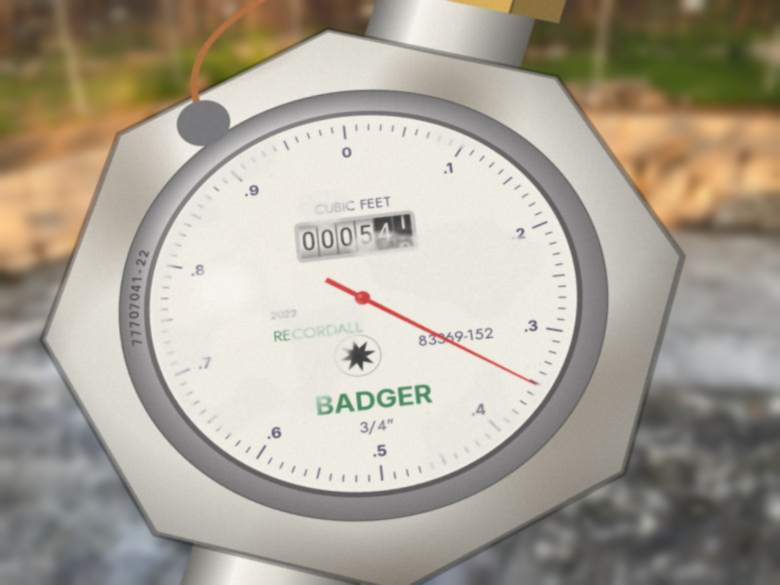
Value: 541.35; ft³
